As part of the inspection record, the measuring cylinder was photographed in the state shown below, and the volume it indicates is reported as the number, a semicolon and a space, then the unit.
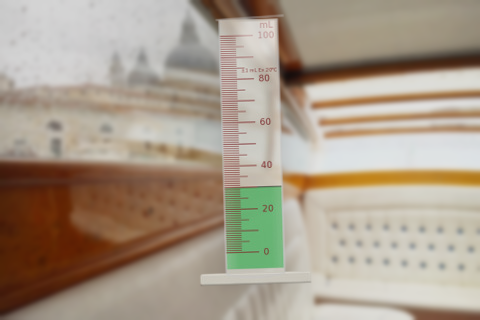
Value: 30; mL
